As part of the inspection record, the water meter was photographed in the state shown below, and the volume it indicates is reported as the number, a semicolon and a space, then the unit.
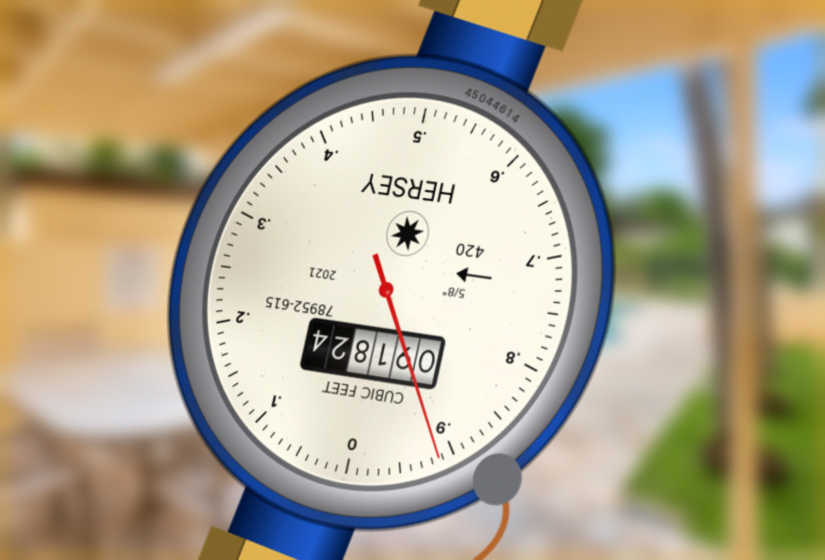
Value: 91823.91; ft³
